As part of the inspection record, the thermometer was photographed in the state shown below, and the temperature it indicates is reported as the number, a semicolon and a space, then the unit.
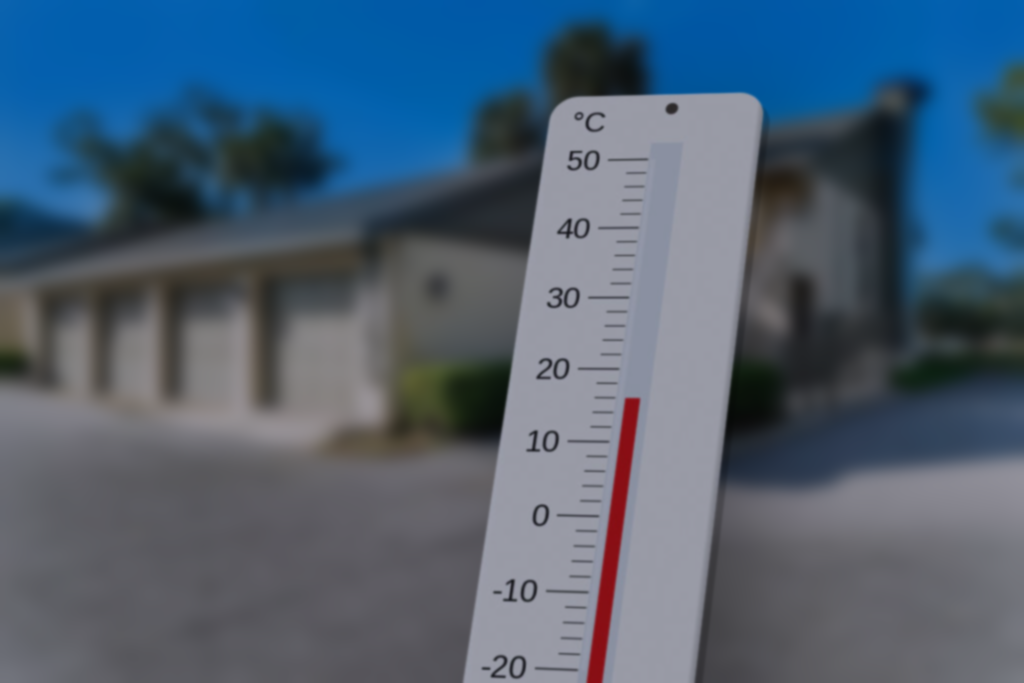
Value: 16; °C
